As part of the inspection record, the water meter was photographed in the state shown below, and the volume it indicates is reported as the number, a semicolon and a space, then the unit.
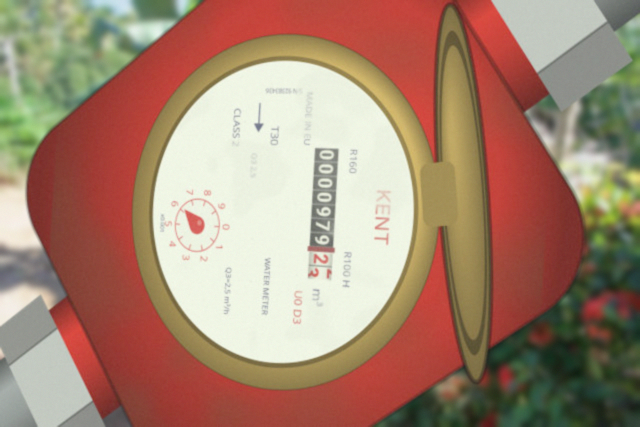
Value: 979.226; m³
